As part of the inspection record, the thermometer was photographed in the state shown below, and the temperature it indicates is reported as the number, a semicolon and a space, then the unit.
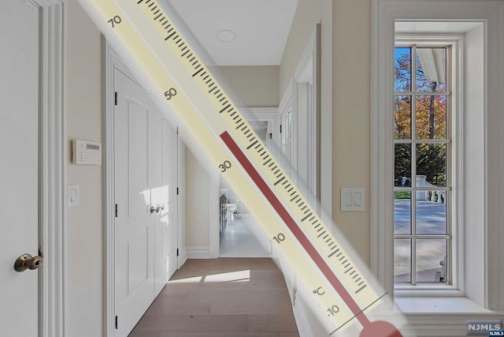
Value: 36; °C
